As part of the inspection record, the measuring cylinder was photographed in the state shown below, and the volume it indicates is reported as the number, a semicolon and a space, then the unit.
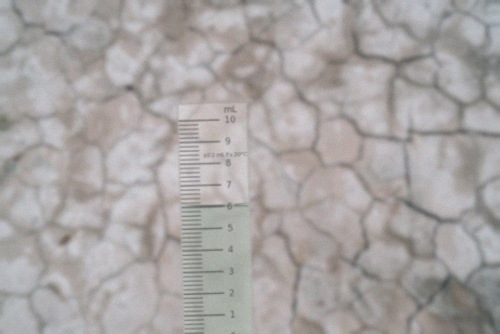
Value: 6; mL
